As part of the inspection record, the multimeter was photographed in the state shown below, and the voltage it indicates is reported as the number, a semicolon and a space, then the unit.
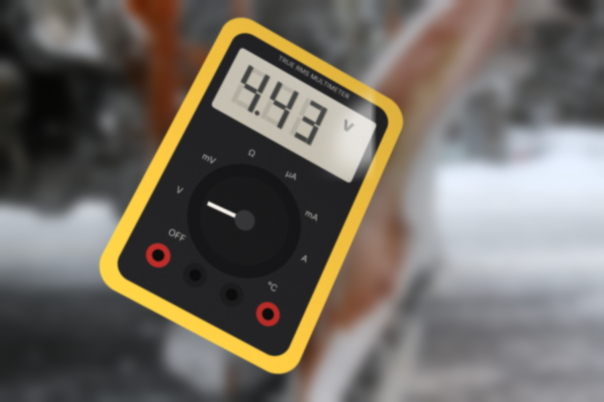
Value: 4.43; V
